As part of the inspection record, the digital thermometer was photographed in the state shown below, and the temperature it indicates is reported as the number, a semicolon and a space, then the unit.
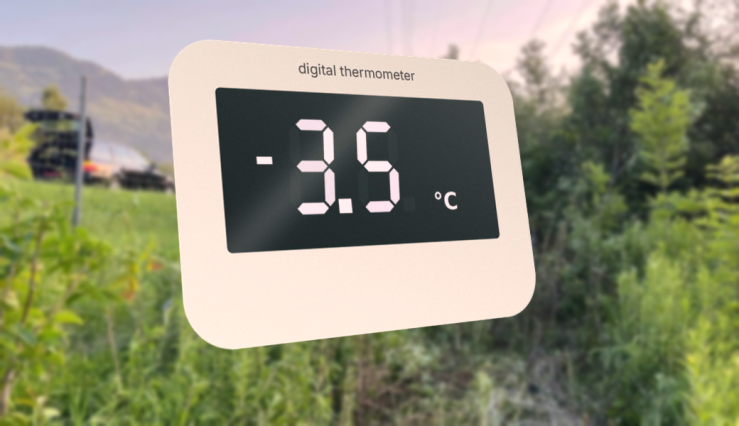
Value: -3.5; °C
